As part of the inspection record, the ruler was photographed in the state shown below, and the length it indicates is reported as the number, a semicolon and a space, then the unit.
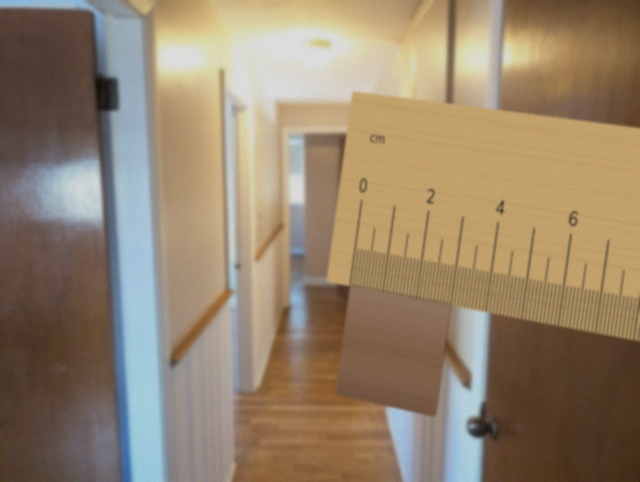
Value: 3; cm
